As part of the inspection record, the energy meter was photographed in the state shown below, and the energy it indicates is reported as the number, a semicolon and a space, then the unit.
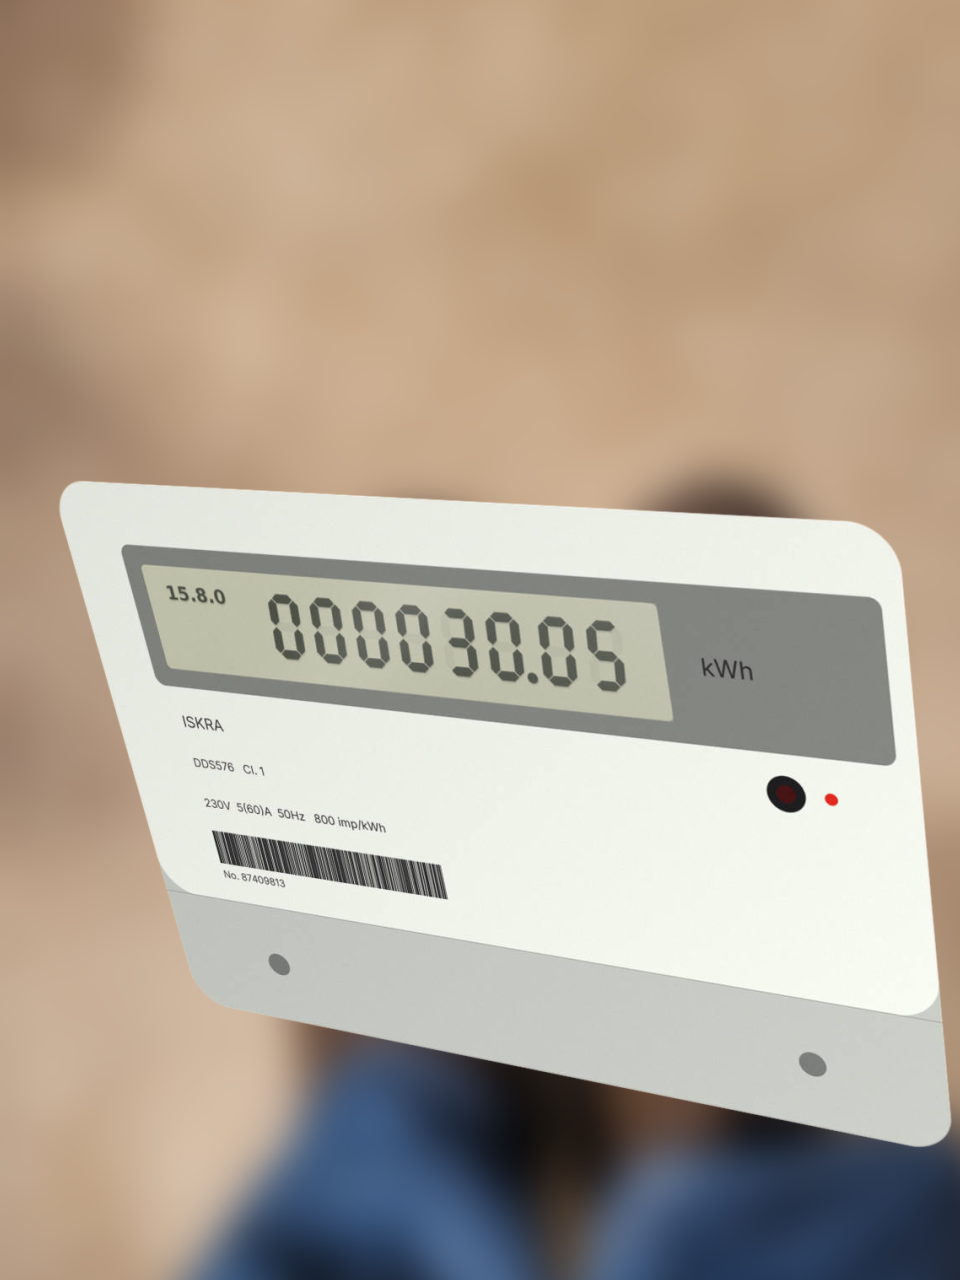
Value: 30.05; kWh
